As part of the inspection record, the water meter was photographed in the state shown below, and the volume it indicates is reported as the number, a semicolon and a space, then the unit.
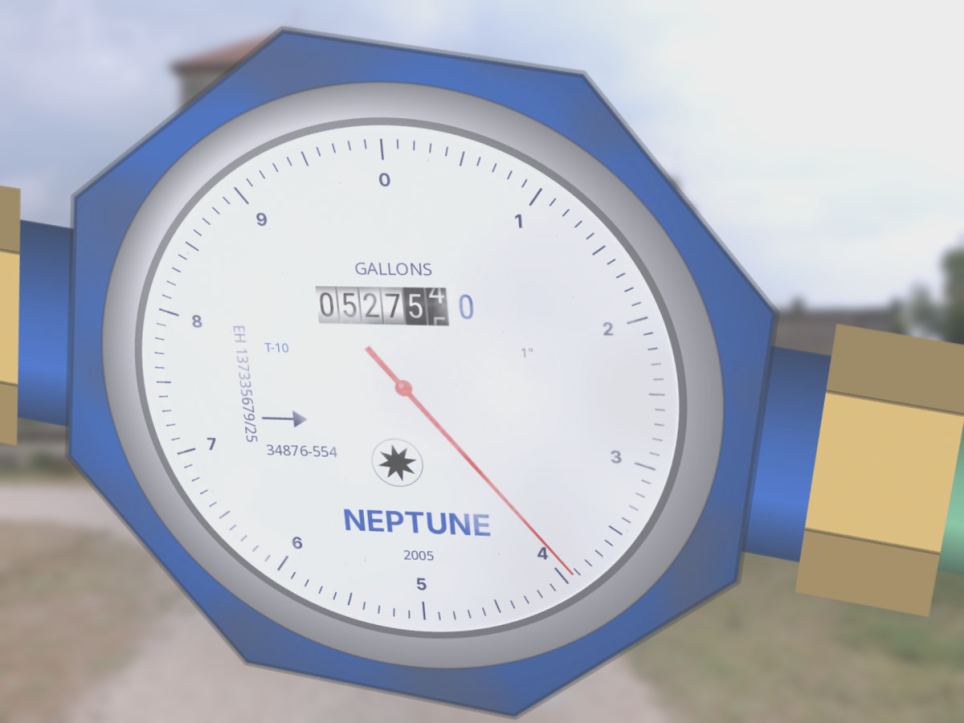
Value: 527543.9; gal
